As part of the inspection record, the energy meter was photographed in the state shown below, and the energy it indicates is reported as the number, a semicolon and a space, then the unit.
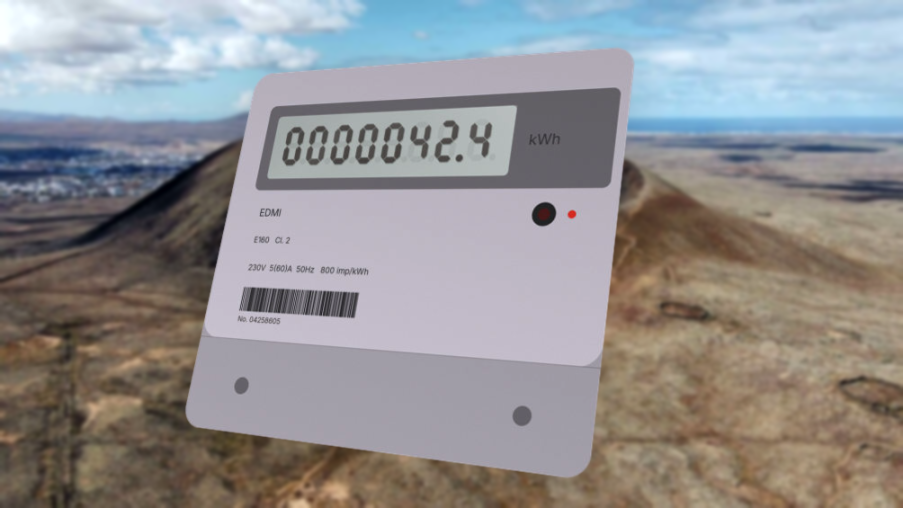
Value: 42.4; kWh
